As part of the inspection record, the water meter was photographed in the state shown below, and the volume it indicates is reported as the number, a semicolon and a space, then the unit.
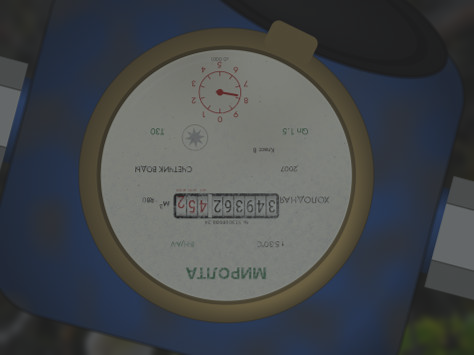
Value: 349362.4517; m³
